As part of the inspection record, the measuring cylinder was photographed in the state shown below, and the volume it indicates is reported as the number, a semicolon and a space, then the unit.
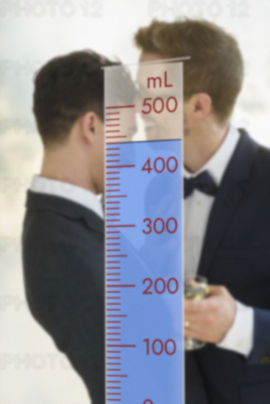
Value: 440; mL
